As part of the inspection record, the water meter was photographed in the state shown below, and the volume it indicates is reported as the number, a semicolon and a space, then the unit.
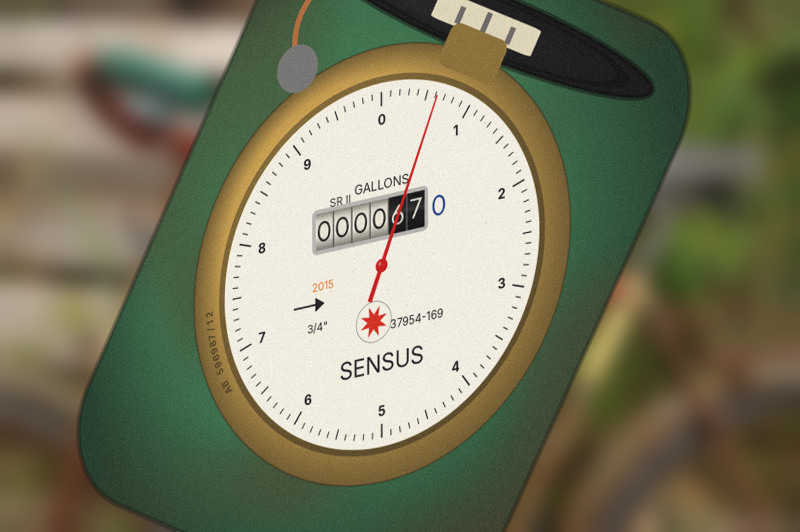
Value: 670.6; gal
